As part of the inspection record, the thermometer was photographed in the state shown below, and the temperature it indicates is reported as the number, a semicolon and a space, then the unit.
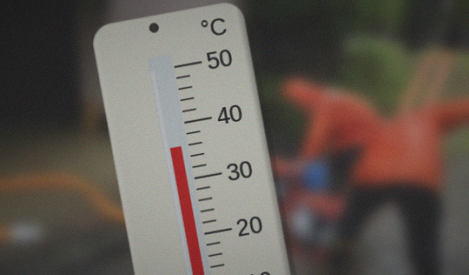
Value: 36; °C
